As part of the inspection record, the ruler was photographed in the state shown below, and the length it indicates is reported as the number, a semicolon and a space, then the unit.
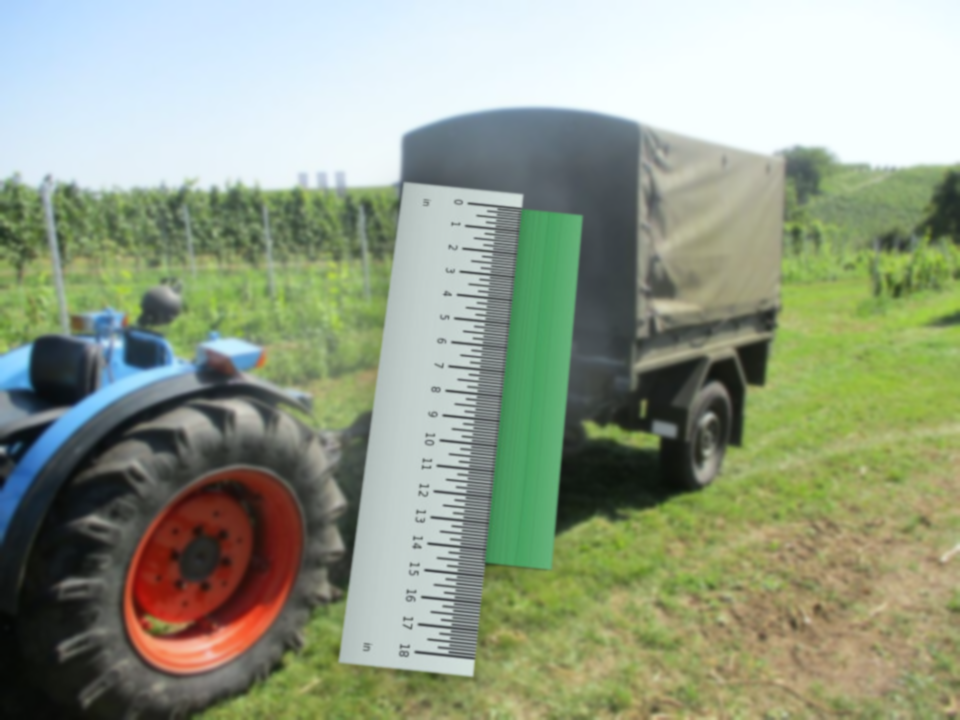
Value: 14.5; in
